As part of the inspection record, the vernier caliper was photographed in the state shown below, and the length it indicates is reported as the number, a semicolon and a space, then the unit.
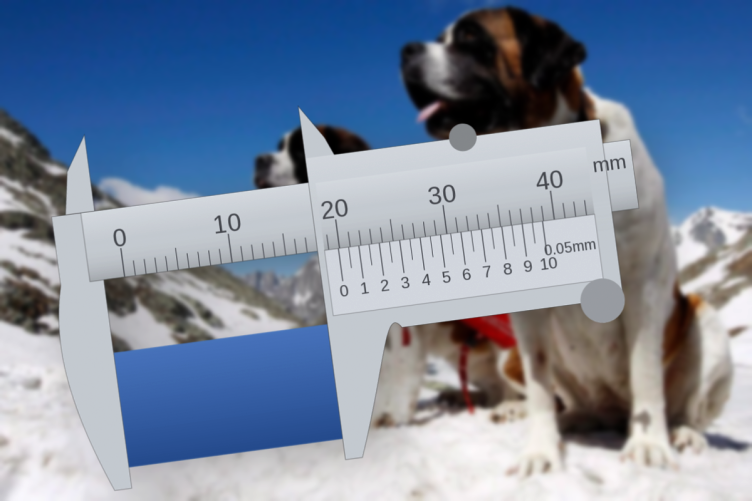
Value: 19.9; mm
